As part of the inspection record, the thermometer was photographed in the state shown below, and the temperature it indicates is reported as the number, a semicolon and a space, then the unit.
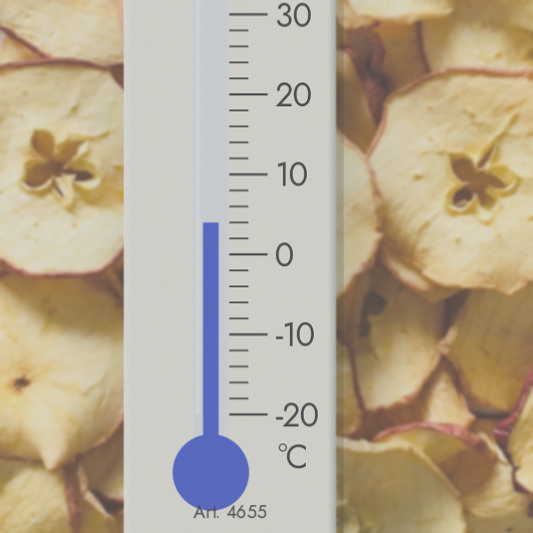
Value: 4; °C
